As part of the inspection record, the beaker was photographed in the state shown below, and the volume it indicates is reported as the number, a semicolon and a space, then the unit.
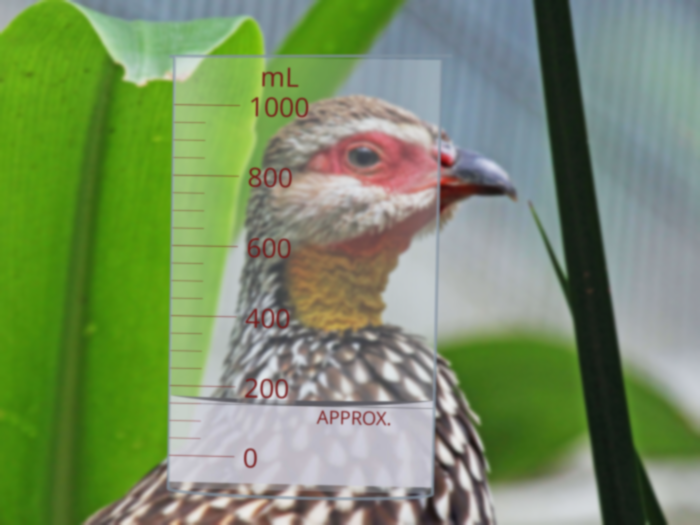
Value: 150; mL
